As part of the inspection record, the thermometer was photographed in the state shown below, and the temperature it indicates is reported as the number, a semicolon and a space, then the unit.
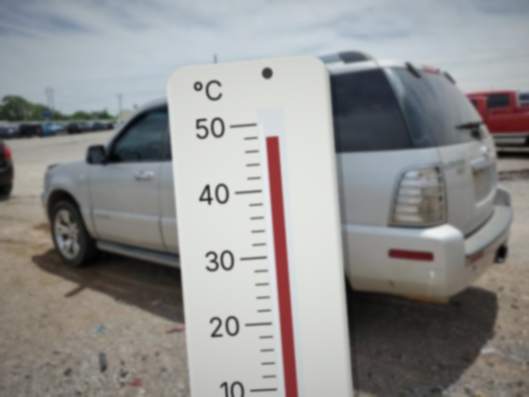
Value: 48; °C
